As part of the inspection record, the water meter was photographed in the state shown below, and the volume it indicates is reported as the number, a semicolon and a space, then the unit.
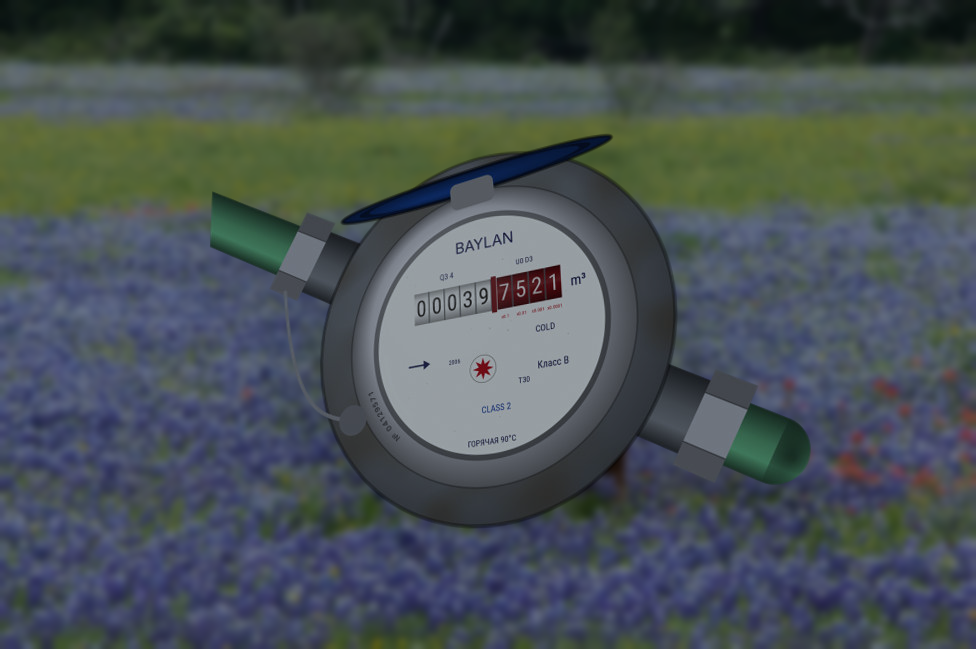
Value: 39.7521; m³
